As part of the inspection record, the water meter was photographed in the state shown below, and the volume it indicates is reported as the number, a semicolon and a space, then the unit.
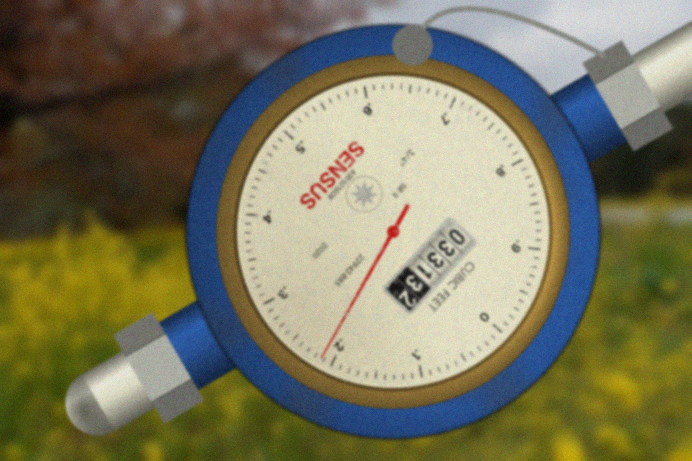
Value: 33132.21; ft³
